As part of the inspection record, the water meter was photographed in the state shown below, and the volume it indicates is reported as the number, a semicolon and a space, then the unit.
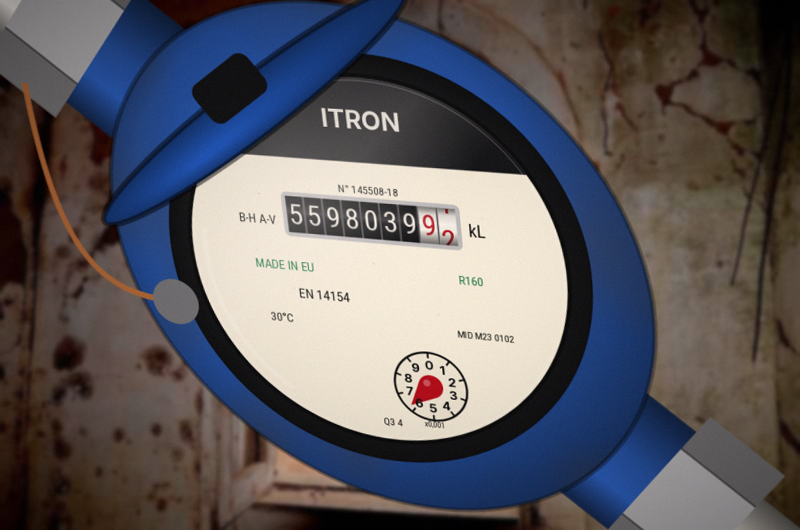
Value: 5598039.916; kL
